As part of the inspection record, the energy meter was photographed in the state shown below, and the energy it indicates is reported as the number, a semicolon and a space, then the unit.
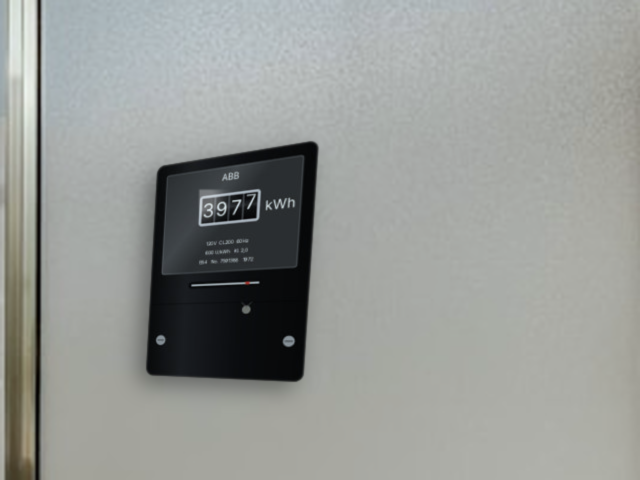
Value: 3977; kWh
